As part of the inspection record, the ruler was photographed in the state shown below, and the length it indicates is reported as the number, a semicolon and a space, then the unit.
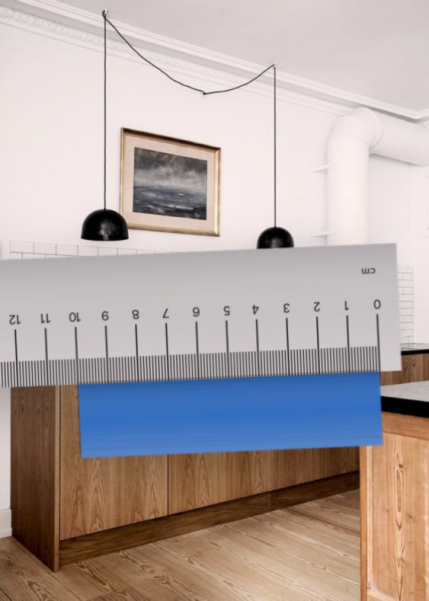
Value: 10; cm
